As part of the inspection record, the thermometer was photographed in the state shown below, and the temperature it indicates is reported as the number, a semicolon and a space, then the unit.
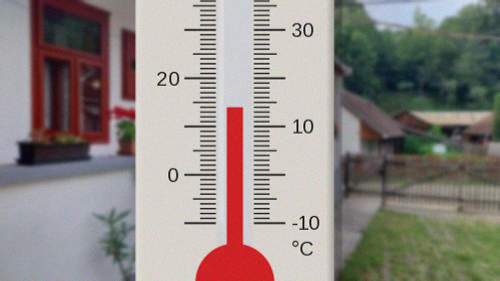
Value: 14; °C
